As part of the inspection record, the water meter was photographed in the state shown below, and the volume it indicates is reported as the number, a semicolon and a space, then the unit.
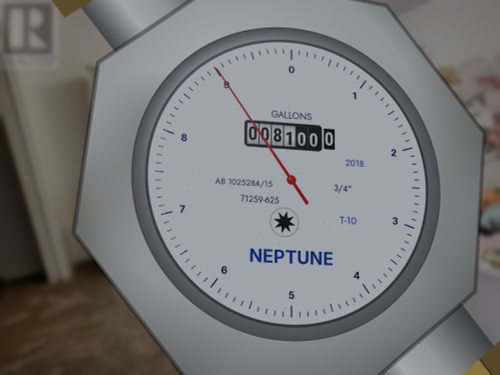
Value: 80999.0; gal
